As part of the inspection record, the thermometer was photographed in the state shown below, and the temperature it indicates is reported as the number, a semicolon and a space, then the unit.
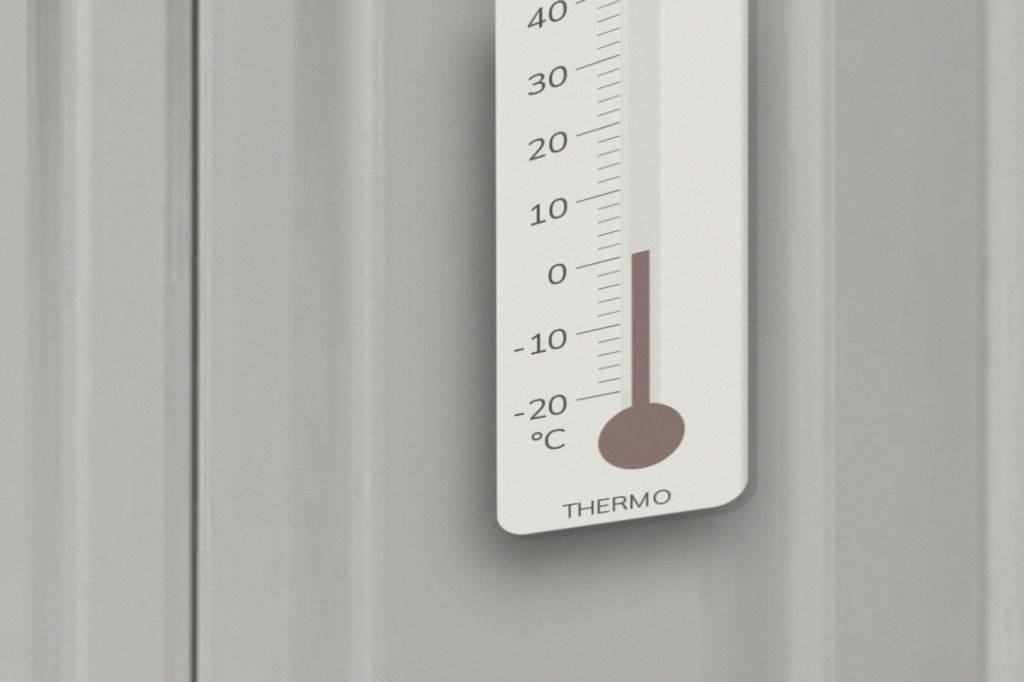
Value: 0; °C
